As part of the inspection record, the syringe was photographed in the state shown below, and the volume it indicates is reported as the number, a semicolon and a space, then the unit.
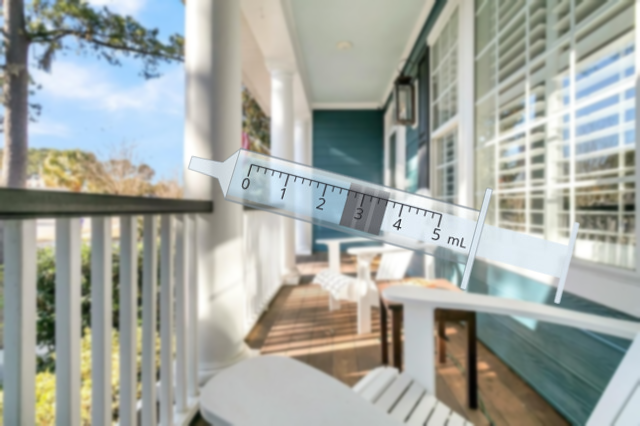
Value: 2.6; mL
